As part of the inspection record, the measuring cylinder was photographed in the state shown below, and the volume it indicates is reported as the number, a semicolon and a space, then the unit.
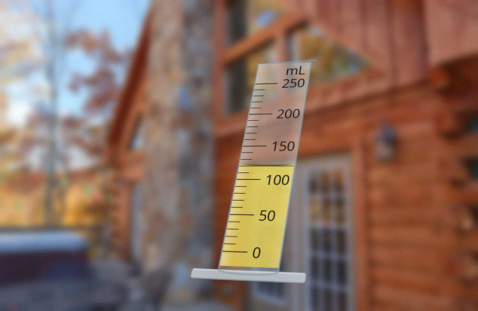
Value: 120; mL
